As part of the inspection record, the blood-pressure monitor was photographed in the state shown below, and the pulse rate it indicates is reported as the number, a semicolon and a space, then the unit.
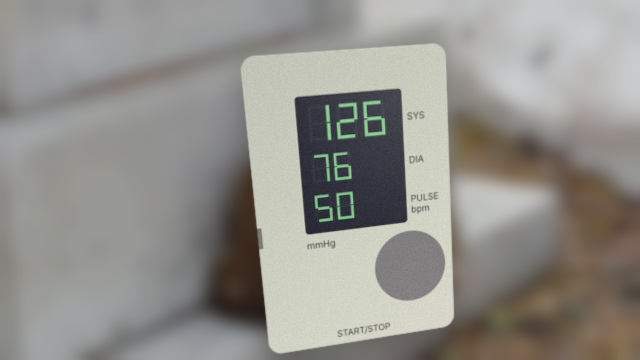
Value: 50; bpm
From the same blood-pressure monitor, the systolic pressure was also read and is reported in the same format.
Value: 126; mmHg
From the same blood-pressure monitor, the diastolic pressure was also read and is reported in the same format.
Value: 76; mmHg
